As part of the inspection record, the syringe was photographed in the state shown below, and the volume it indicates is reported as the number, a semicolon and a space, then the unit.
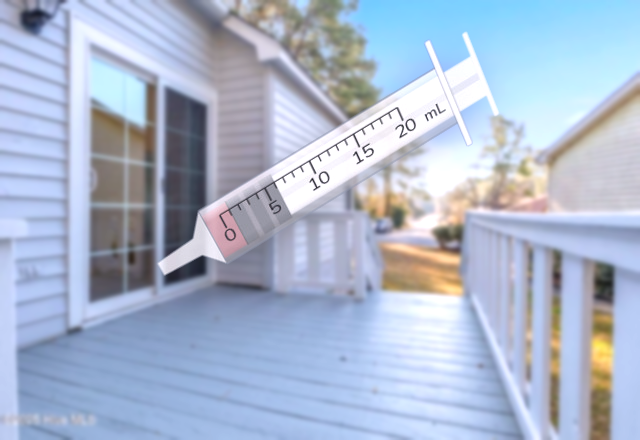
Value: 1; mL
